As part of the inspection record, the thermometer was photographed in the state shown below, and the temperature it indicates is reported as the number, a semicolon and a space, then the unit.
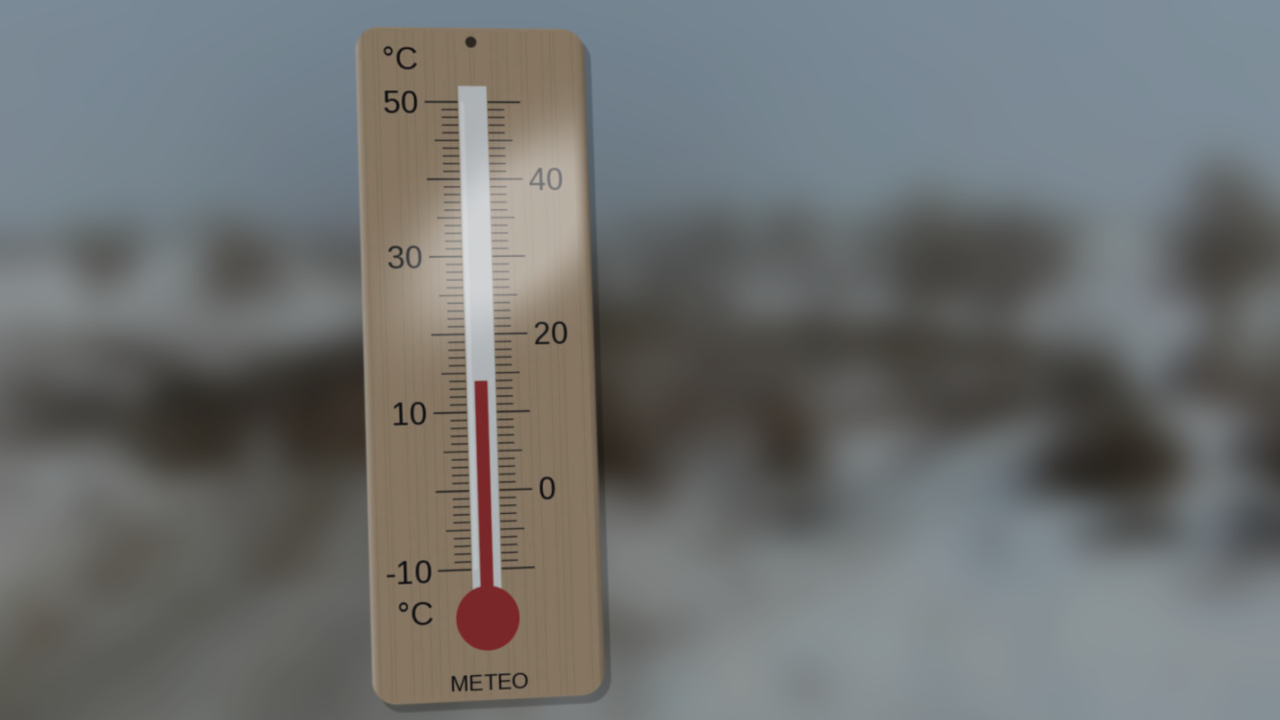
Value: 14; °C
